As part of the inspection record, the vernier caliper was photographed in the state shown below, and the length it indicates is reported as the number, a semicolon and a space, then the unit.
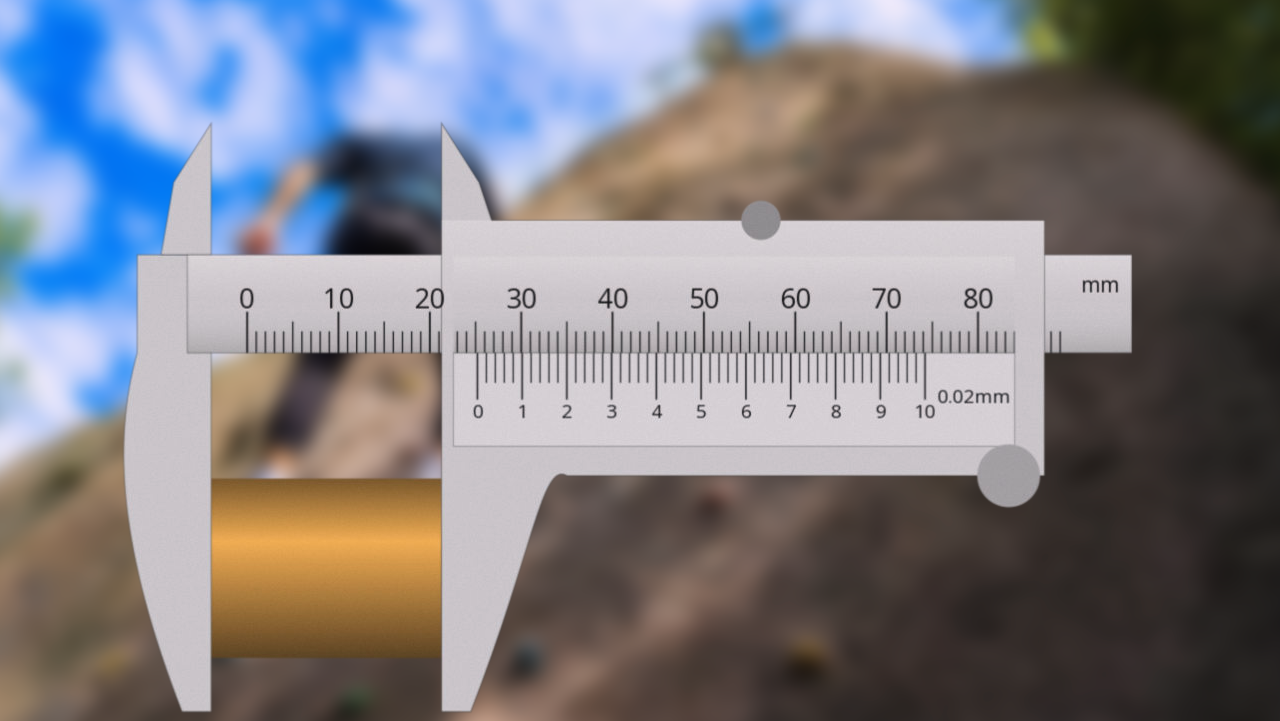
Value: 25.2; mm
